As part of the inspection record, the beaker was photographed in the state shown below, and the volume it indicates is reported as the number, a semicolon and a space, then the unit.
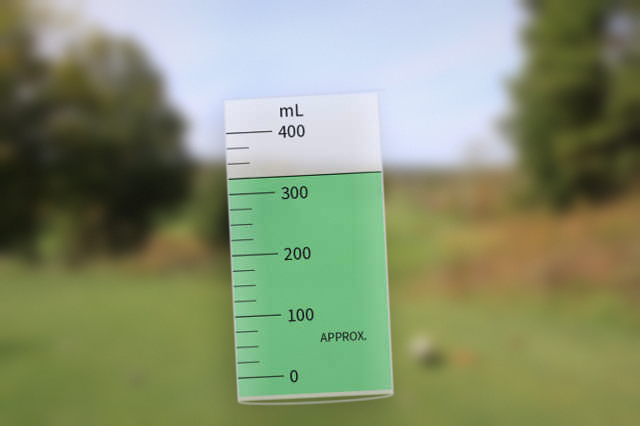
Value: 325; mL
